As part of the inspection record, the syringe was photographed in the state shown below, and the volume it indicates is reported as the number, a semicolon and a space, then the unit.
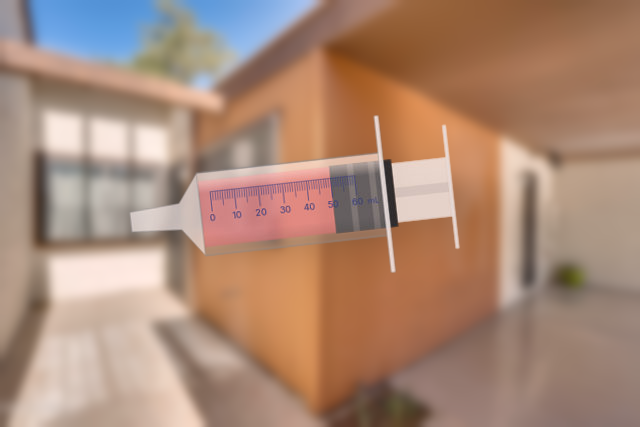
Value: 50; mL
